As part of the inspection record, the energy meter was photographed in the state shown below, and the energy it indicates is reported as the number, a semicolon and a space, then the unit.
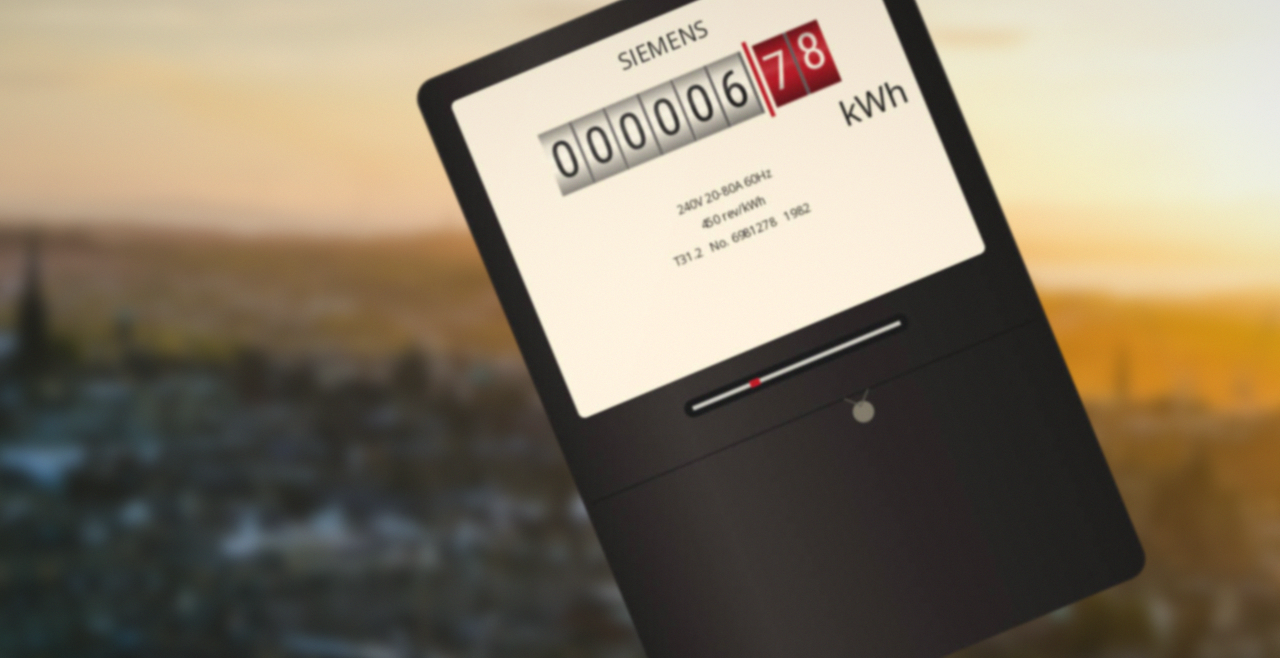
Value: 6.78; kWh
